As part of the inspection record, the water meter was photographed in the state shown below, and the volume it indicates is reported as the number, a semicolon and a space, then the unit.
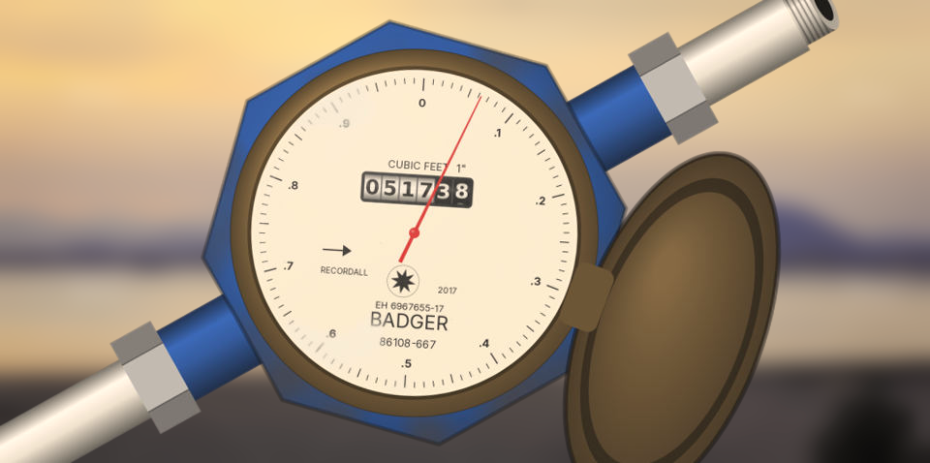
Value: 51738.06; ft³
